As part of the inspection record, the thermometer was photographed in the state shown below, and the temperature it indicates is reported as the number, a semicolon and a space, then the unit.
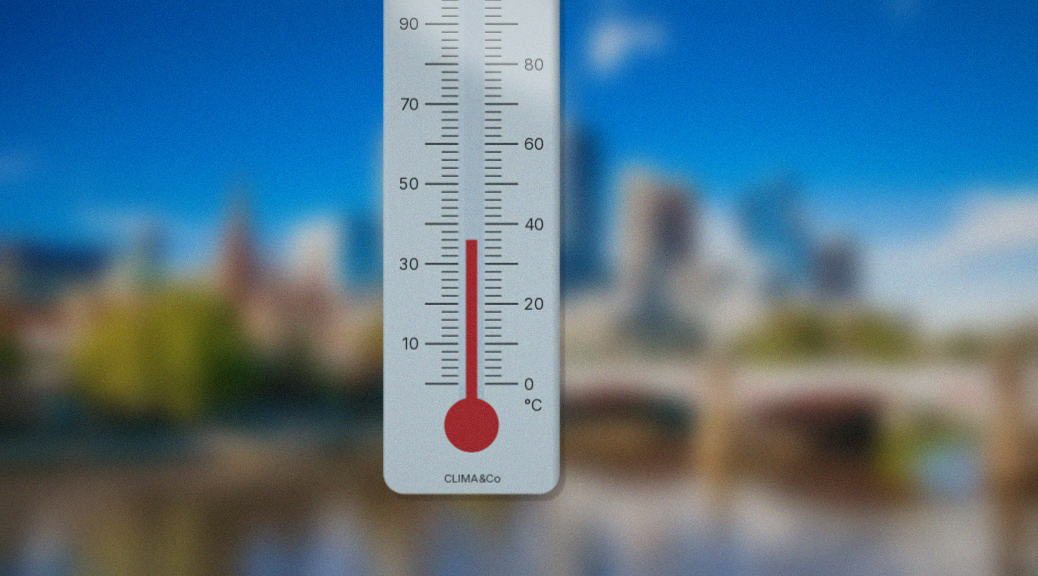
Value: 36; °C
